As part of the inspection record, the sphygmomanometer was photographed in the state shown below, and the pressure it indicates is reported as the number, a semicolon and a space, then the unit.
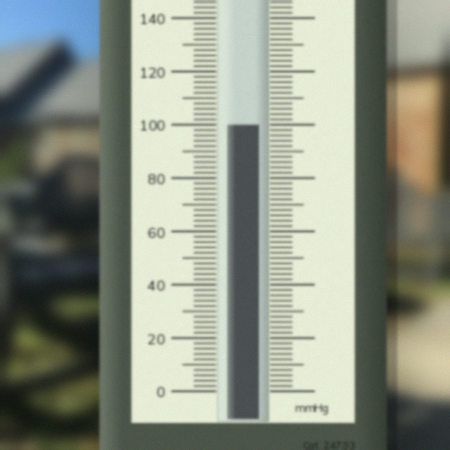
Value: 100; mmHg
